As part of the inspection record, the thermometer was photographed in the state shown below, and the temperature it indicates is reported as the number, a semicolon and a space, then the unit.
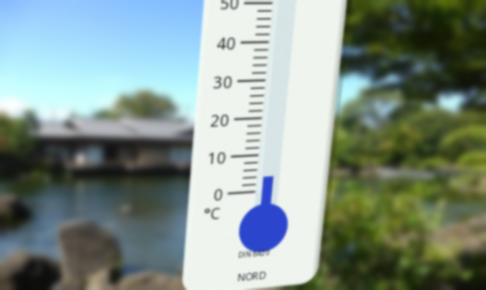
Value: 4; °C
